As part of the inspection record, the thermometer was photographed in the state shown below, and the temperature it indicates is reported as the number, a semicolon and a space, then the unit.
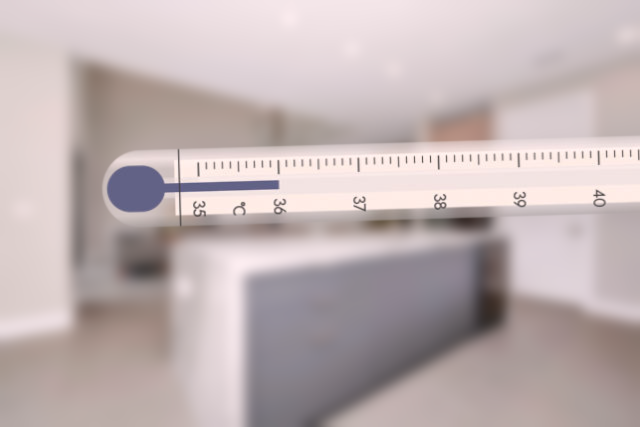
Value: 36; °C
